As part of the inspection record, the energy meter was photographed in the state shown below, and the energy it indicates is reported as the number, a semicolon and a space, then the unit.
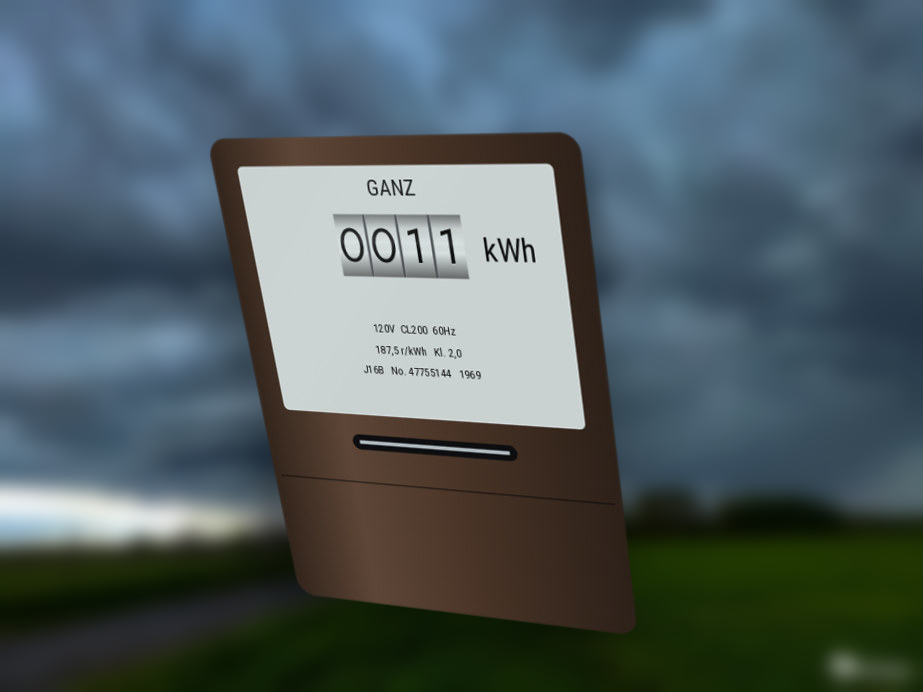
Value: 11; kWh
